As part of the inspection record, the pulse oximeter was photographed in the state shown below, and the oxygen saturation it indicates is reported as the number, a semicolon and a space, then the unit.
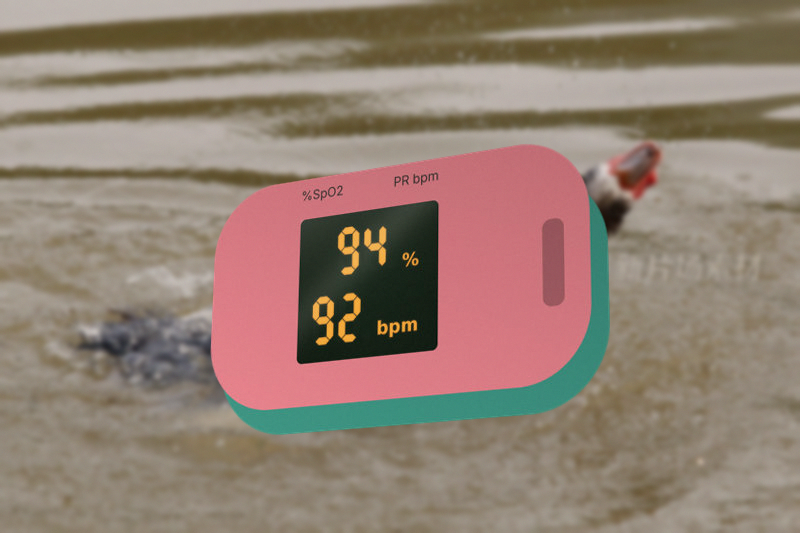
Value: 94; %
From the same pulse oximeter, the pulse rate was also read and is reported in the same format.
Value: 92; bpm
